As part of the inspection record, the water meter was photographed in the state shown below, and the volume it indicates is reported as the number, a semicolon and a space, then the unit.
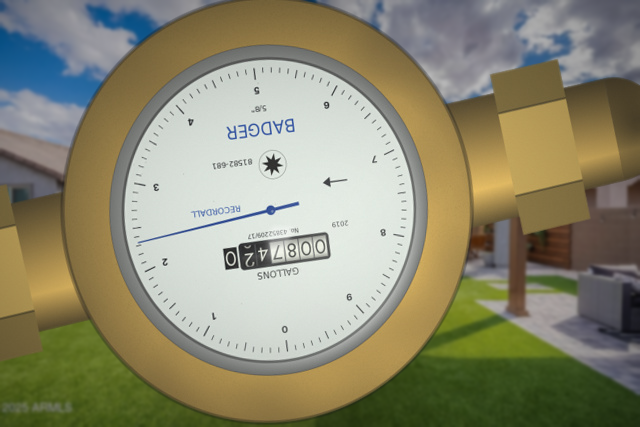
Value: 87422.3; gal
